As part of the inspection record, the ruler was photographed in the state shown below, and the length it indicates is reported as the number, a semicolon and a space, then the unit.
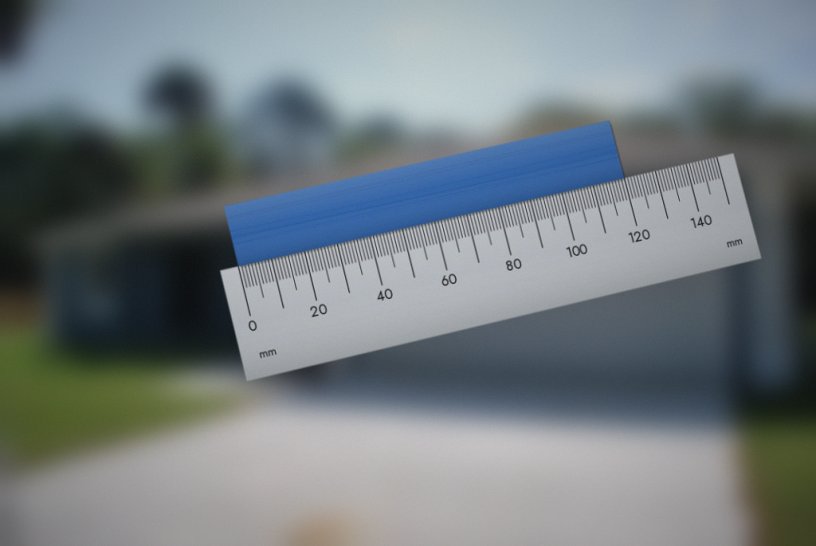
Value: 120; mm
